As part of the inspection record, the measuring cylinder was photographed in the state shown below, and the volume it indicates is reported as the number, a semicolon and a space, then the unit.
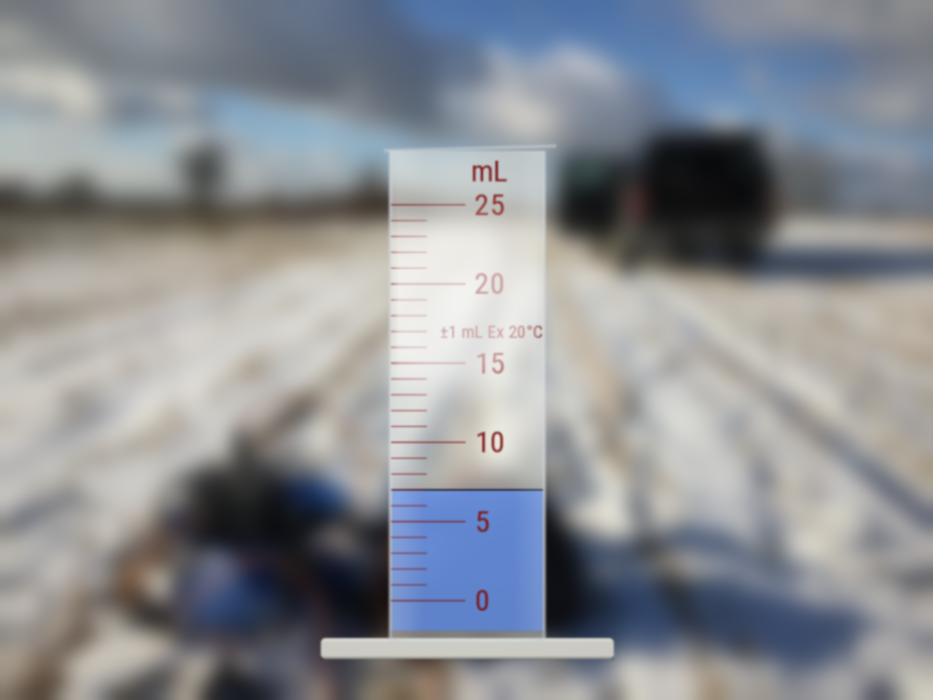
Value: 7; mL
